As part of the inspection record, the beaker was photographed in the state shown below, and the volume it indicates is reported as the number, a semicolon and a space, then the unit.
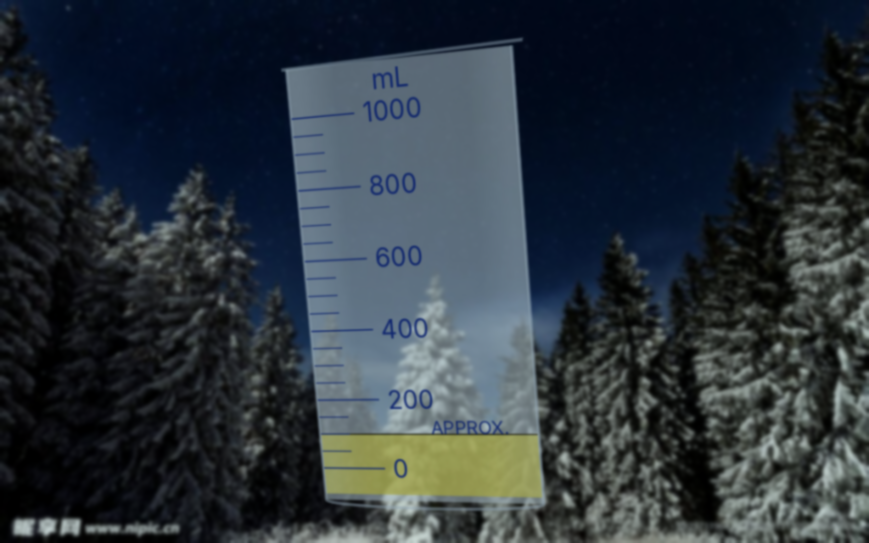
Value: 100; mL
